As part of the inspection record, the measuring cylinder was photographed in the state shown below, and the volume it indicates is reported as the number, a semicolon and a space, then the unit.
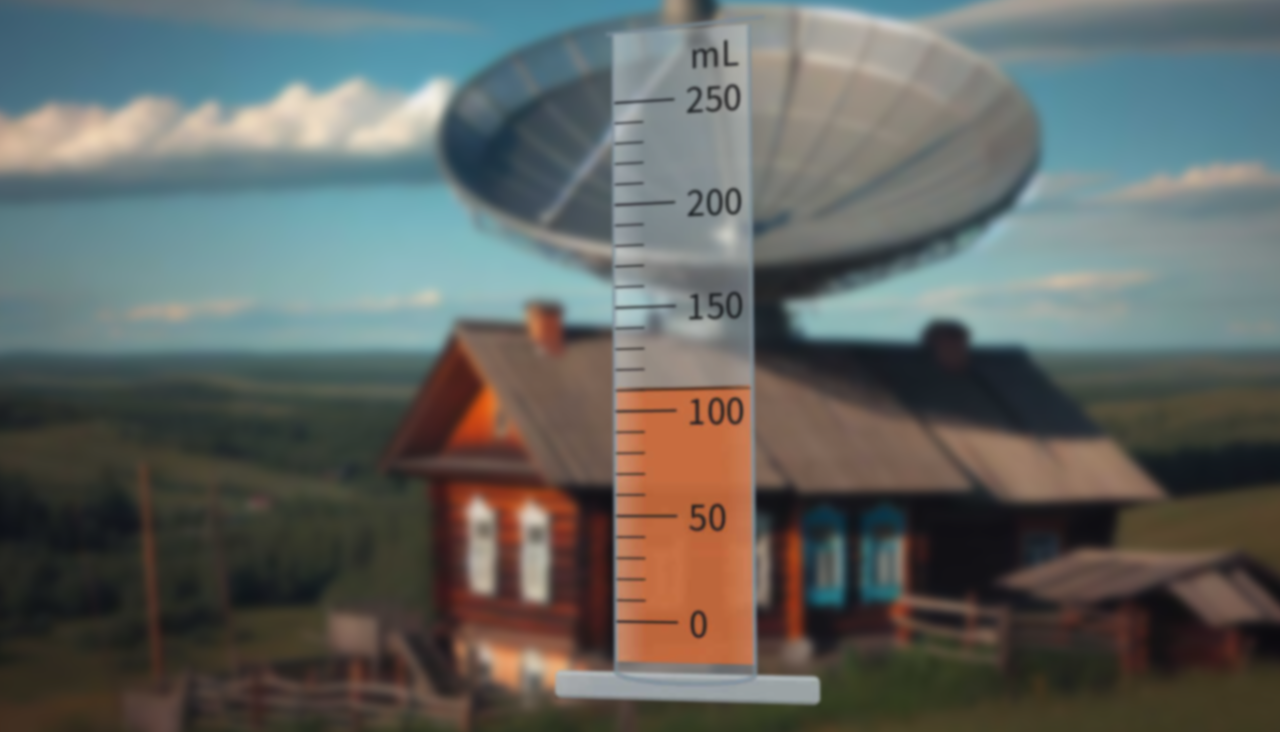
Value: 110; mL
